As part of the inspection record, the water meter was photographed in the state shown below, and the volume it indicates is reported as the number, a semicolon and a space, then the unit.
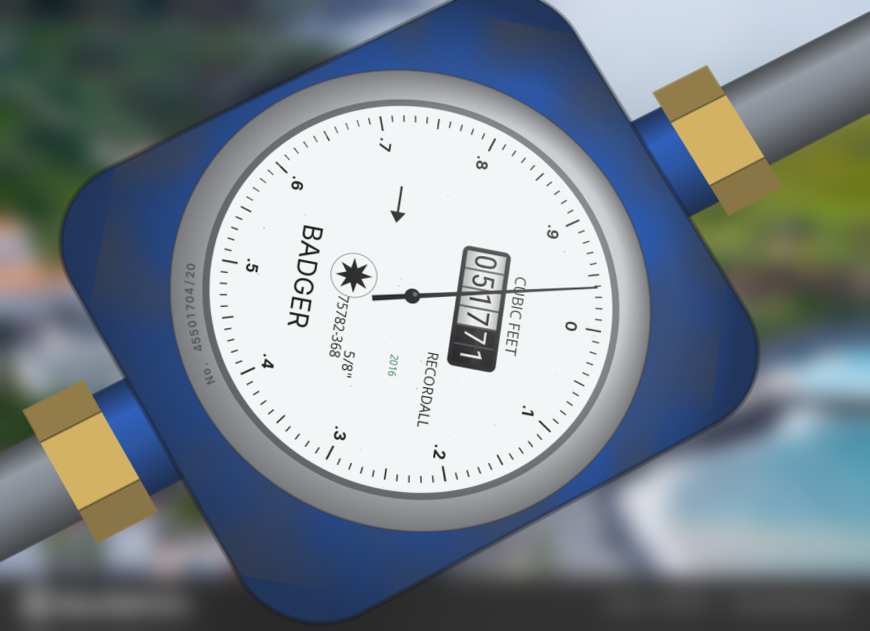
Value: 51770.96; ft³
